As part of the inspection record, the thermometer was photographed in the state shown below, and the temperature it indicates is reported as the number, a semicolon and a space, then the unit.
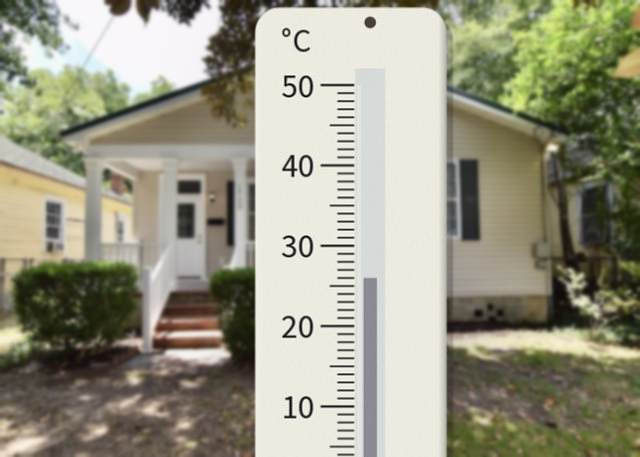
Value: 26; °C
